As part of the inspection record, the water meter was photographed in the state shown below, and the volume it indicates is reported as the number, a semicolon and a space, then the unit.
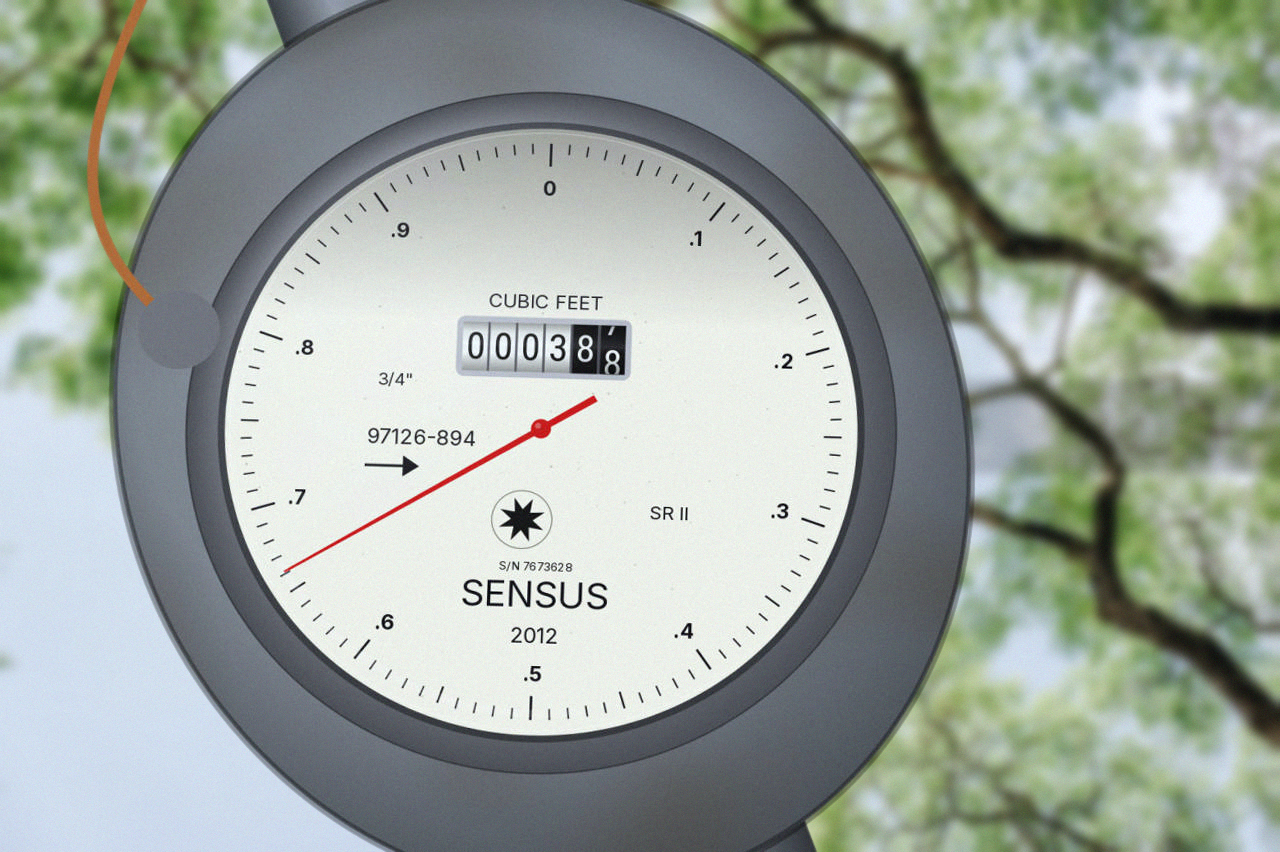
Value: 387.66; ft³
